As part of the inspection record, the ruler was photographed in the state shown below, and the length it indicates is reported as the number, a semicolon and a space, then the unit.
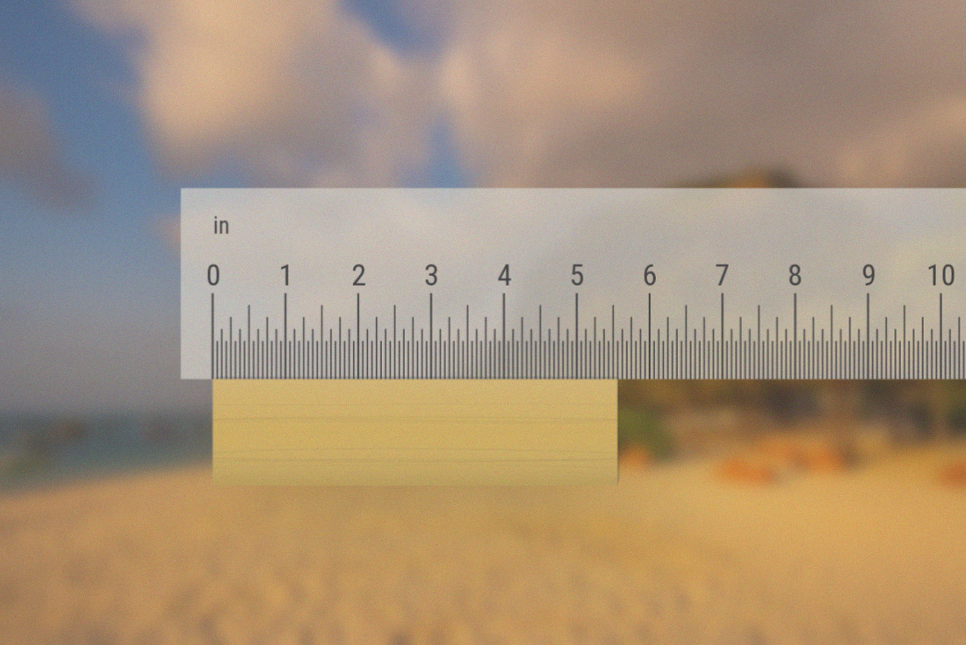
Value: 5.5625; in
